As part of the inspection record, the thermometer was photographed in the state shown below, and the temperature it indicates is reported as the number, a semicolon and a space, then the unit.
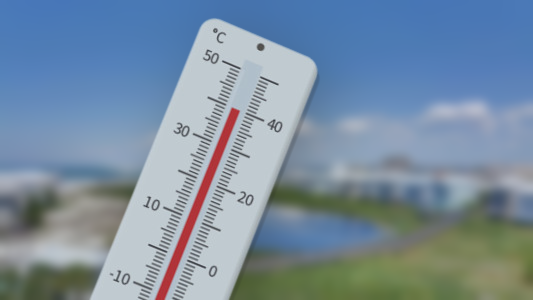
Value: 40; °C
